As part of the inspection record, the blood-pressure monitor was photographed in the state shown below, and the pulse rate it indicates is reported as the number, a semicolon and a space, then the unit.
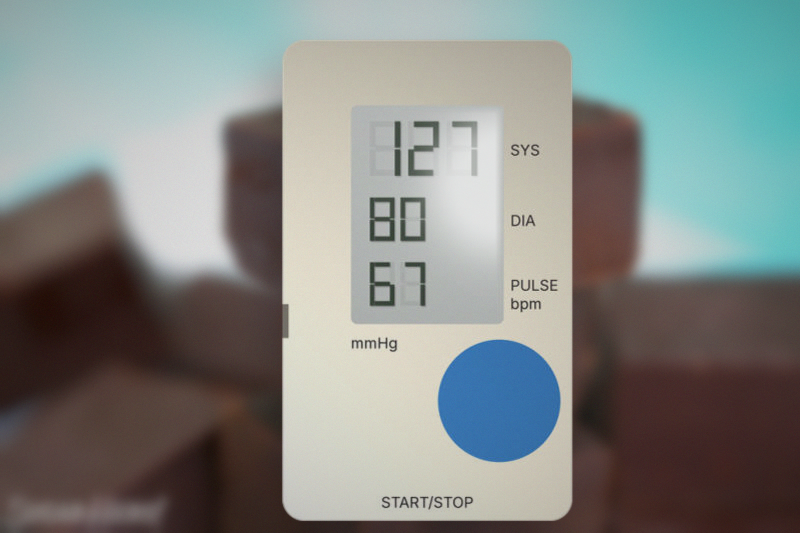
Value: 67; bpm
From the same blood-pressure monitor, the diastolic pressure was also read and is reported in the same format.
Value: 80; mmHg
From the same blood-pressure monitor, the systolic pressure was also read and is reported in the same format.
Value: 127; mmHg
